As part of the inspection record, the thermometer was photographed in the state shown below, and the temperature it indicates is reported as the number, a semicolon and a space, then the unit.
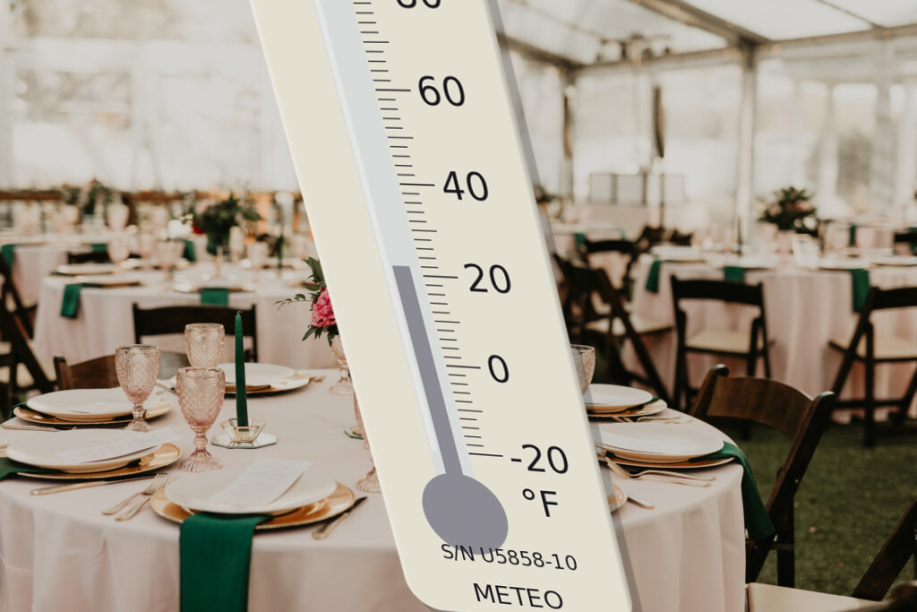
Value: 22; °F
